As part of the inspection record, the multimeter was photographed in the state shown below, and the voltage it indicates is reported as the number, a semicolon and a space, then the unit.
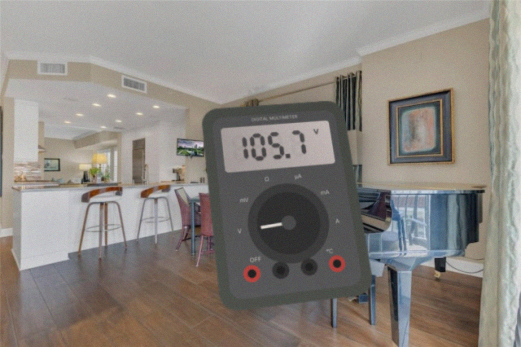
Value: 105.7; V
